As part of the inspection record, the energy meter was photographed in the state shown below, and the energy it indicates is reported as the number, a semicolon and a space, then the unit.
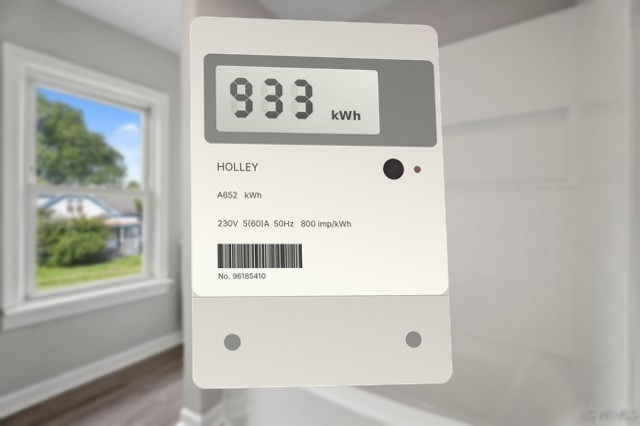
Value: 933; kWh
